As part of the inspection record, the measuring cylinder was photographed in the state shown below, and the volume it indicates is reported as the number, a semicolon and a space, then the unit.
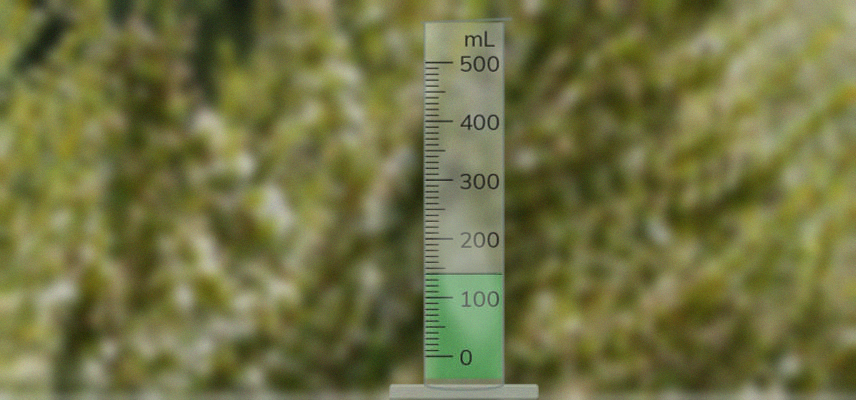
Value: 140; mL
